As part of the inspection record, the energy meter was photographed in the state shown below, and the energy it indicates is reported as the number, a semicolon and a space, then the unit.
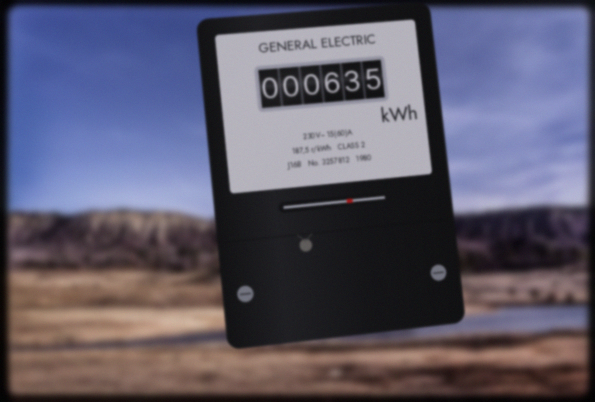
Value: 635; kWh
